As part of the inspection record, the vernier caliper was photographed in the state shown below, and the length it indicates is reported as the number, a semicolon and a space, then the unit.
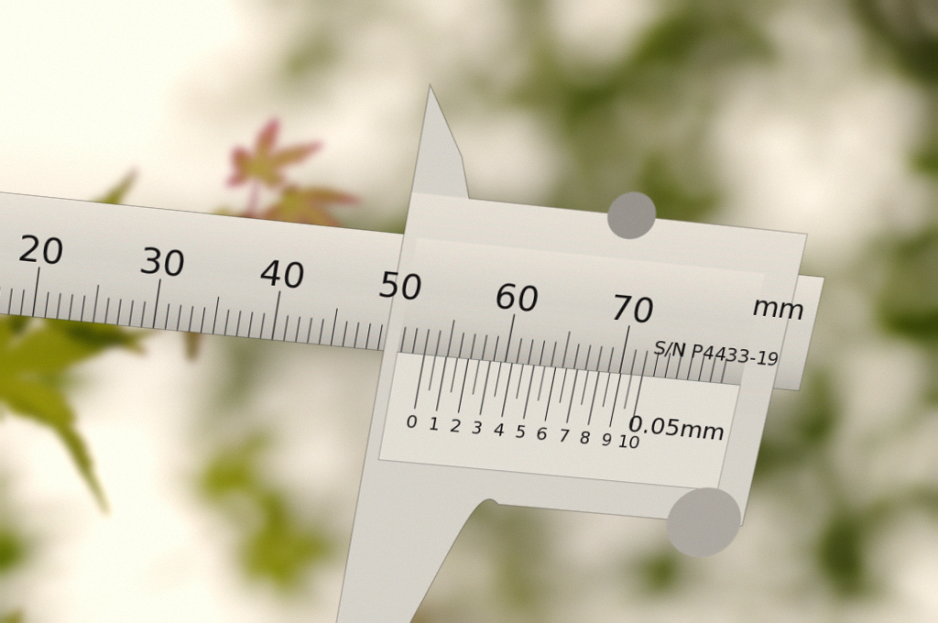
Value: 53.0; mm
